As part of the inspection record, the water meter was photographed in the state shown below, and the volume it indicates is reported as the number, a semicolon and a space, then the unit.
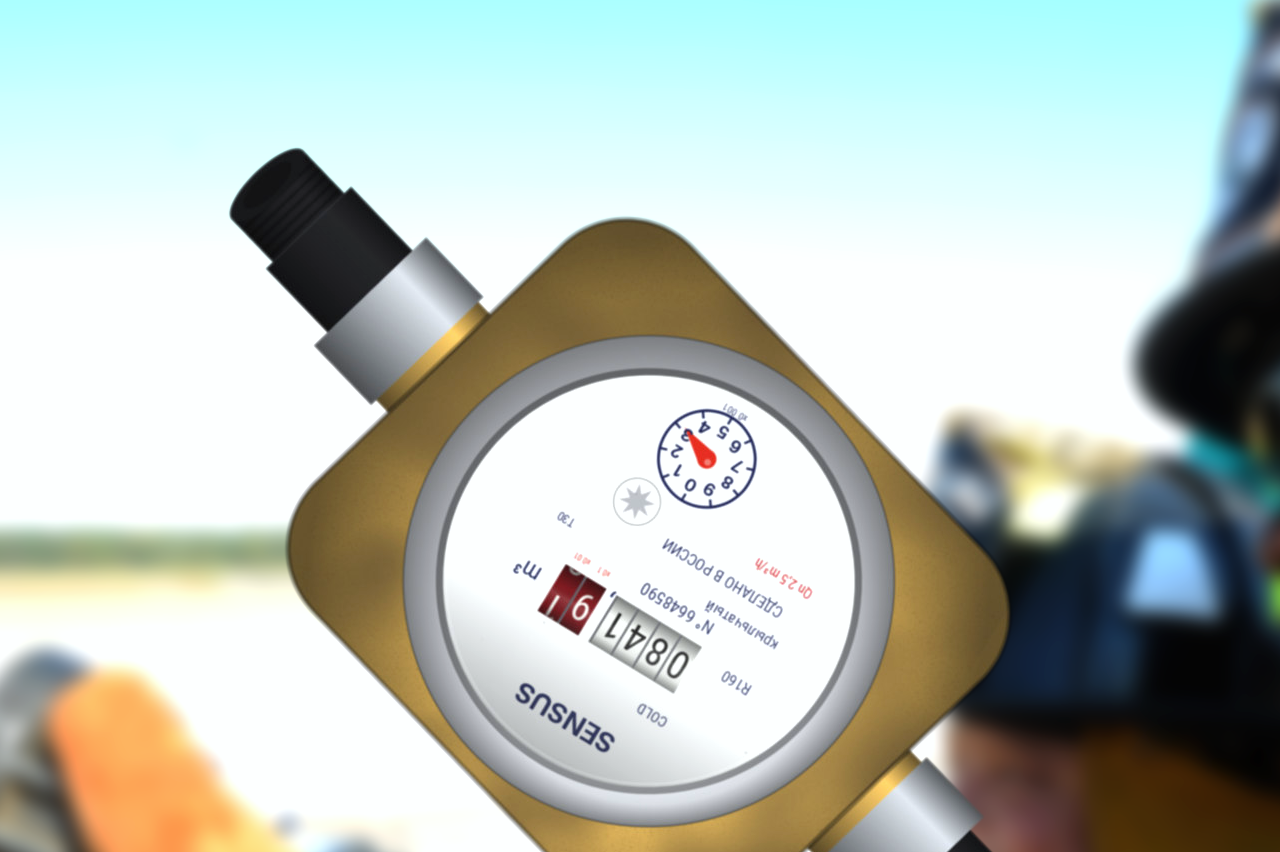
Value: 841.913; m³
